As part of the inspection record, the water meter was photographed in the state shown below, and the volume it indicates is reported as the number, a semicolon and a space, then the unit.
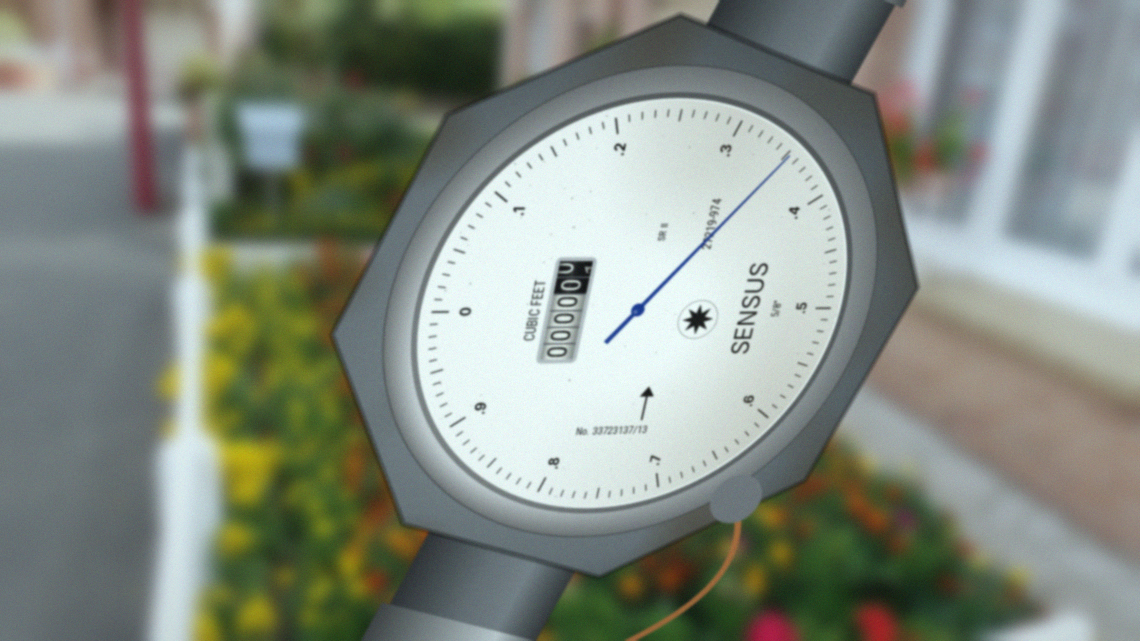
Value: 0.35; ft³
